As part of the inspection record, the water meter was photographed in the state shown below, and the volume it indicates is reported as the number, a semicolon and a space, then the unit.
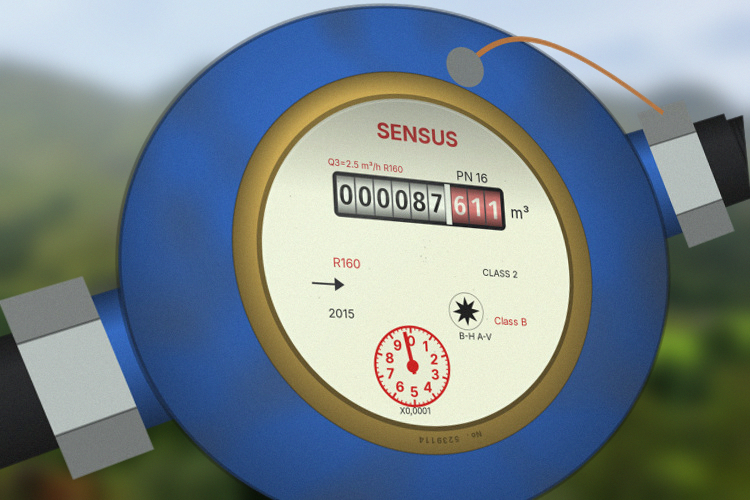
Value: 87.6109; m³
